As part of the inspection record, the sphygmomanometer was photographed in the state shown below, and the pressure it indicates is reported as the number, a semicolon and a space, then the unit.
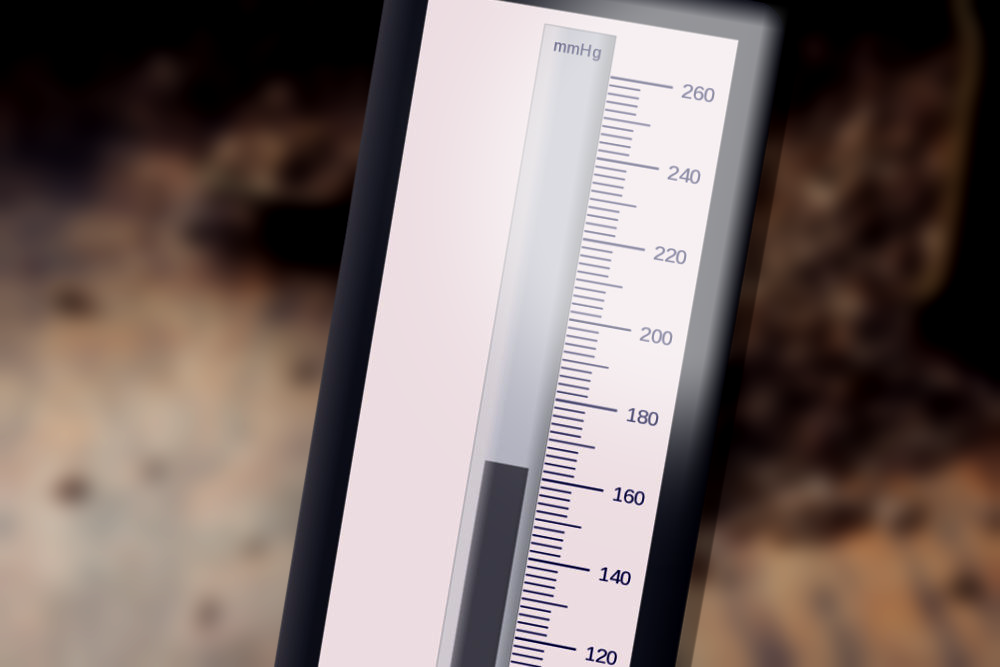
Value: 162; mmHg
